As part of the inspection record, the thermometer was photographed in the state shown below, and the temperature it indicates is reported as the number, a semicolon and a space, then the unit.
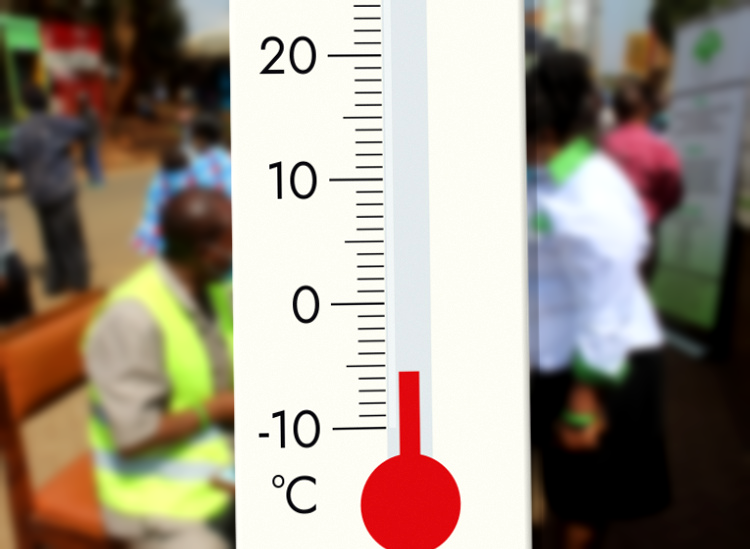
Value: -5.5; °C
